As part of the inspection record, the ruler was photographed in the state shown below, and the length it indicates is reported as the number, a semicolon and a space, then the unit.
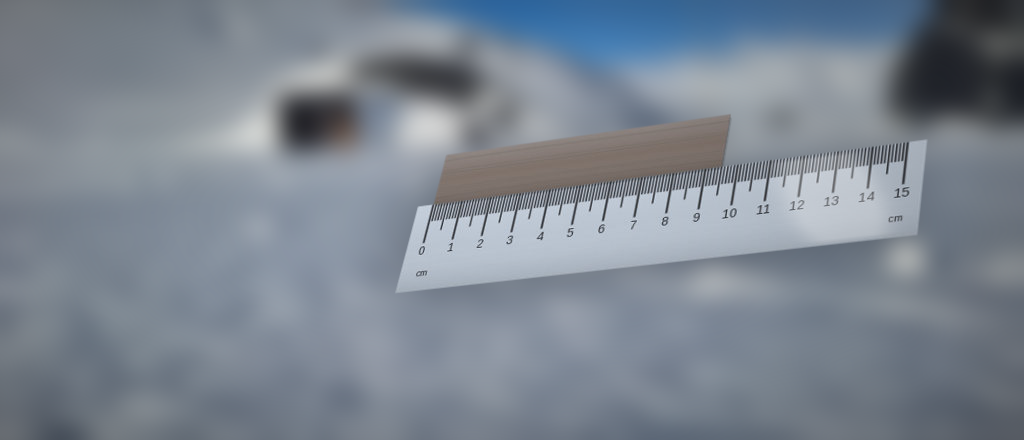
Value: 9.5; cm
